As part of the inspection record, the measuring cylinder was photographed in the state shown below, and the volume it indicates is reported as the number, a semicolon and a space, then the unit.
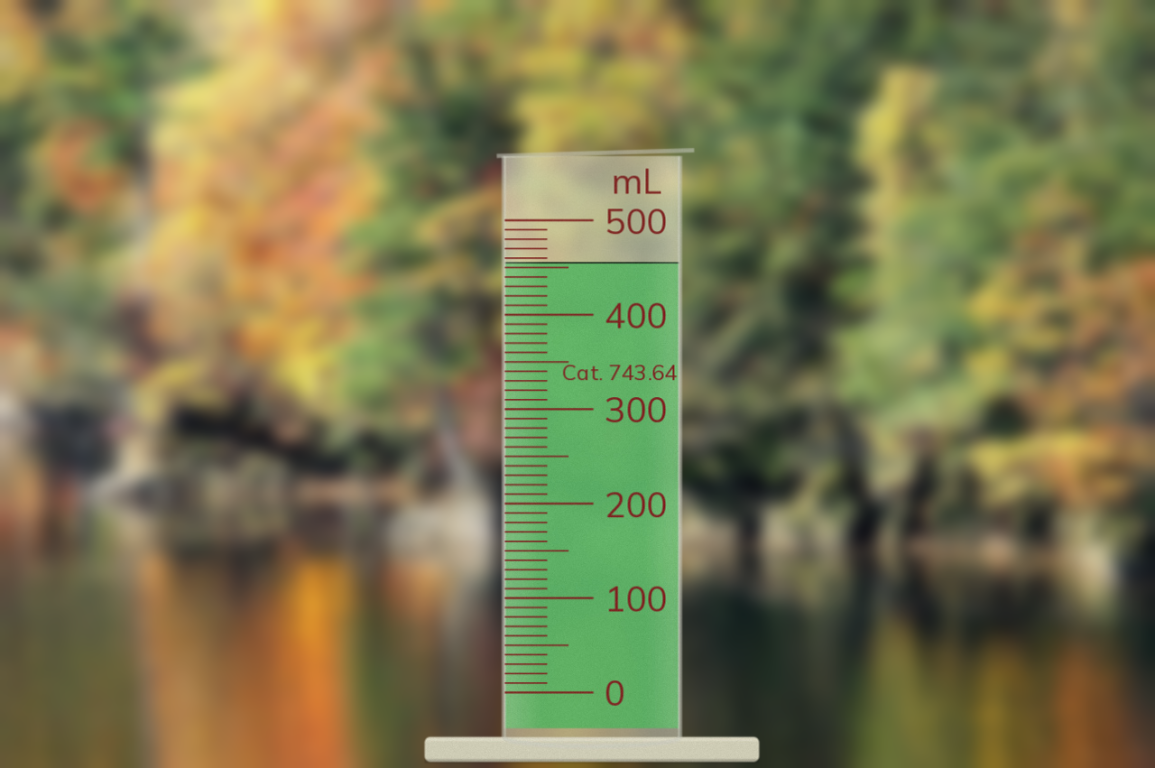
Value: 455; mL
